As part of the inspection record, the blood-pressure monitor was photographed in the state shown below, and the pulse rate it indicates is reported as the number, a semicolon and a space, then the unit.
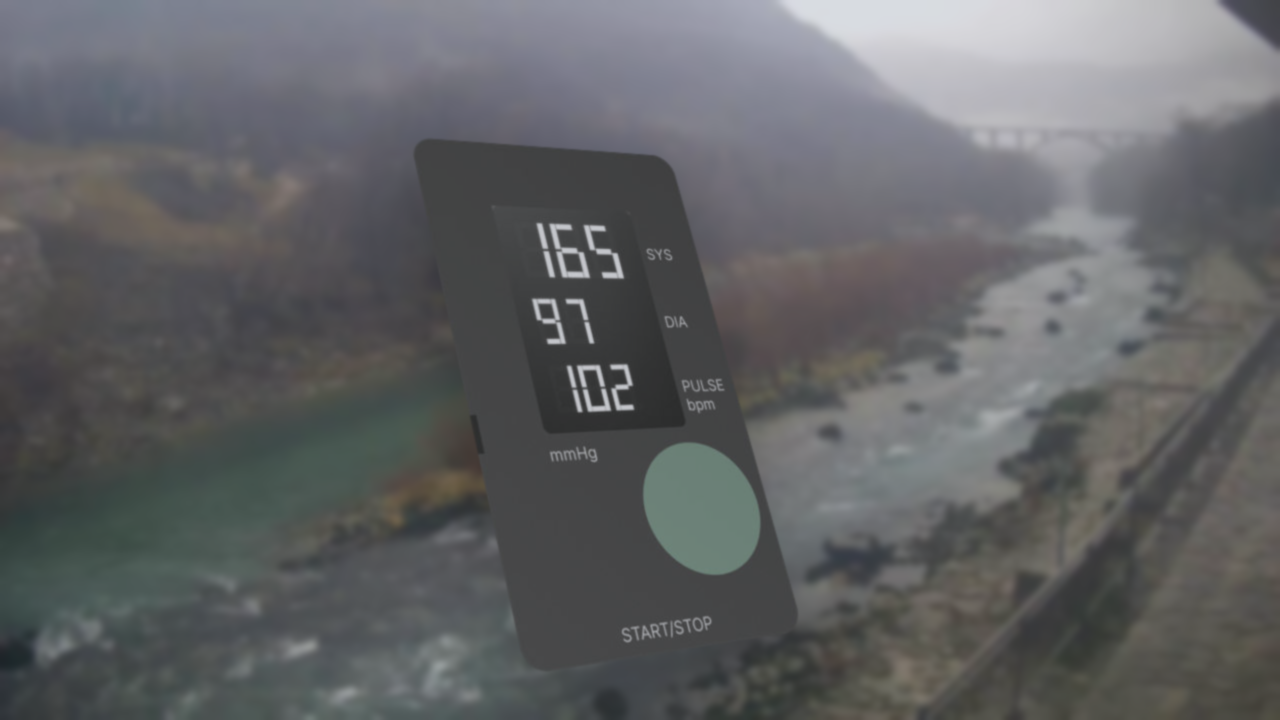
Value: 102; bpm
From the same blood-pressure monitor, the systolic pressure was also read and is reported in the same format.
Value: 165; mmHg
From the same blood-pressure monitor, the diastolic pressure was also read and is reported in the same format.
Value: 97; mmHg
